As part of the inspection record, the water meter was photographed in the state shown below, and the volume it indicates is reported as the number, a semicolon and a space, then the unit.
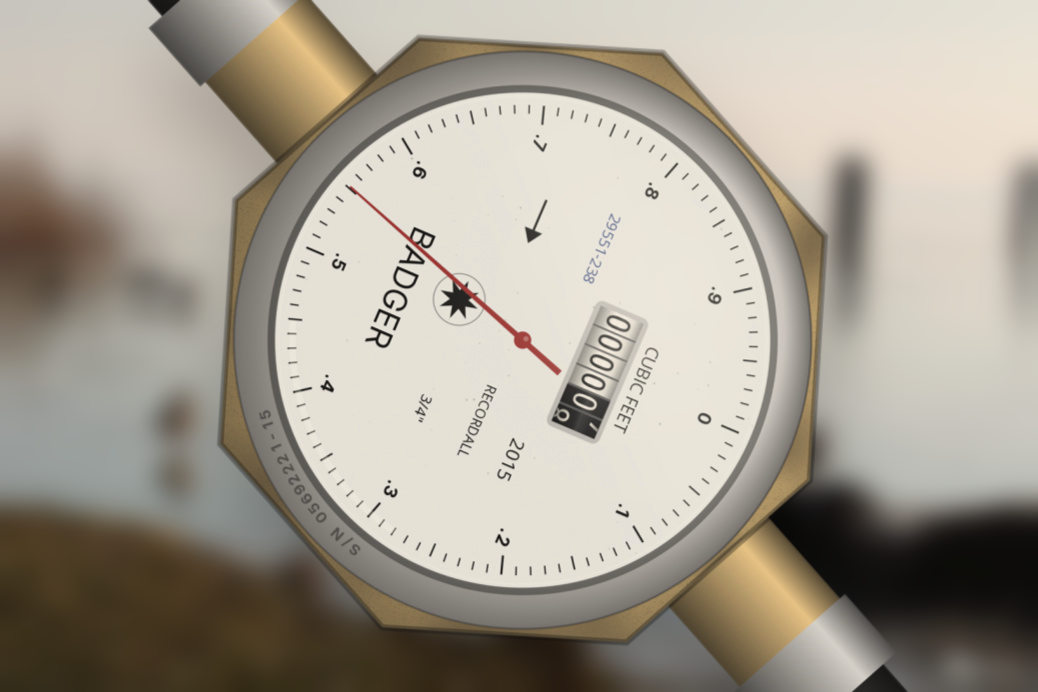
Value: 7.55; ft³
